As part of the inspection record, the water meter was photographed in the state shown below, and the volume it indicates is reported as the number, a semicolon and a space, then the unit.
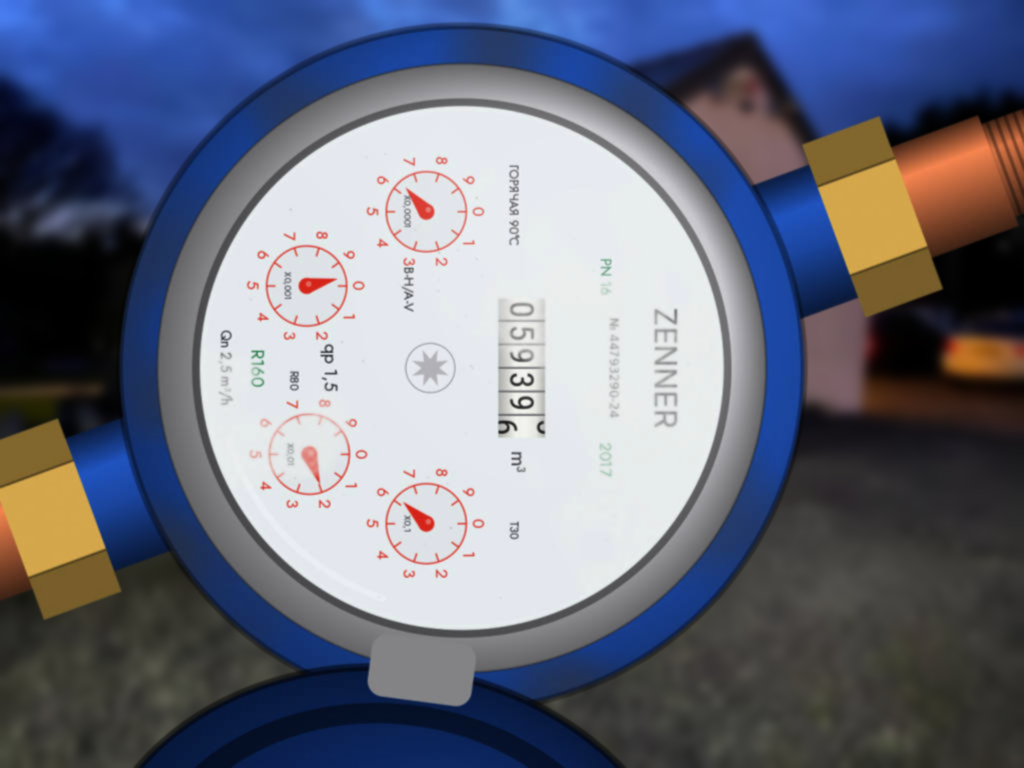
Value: 59395.6196; m³
